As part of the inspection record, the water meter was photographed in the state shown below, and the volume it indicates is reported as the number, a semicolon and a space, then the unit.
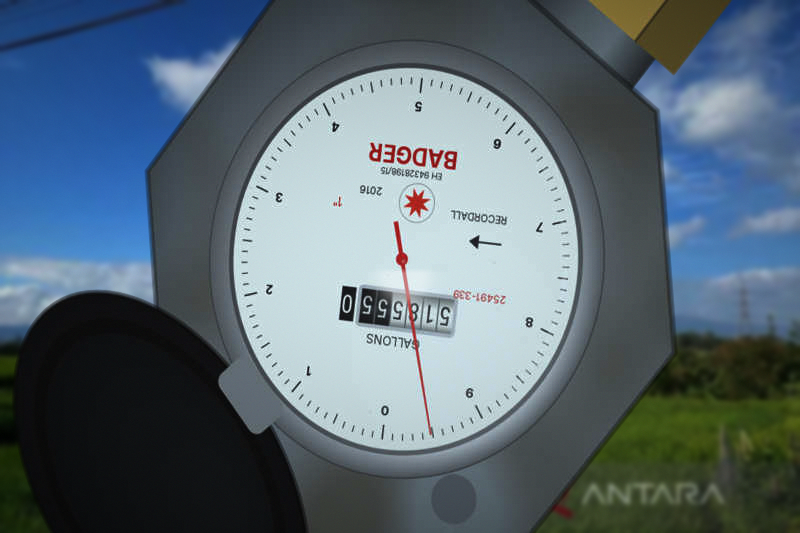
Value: 5185549.5; gal
